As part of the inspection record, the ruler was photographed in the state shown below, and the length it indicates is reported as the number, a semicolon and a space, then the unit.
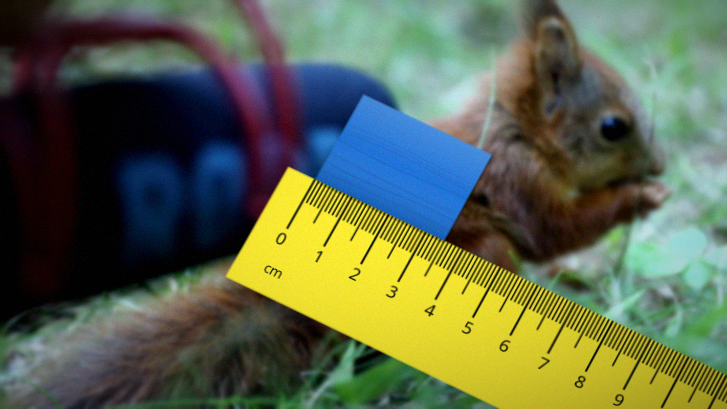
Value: 3.5; cm
